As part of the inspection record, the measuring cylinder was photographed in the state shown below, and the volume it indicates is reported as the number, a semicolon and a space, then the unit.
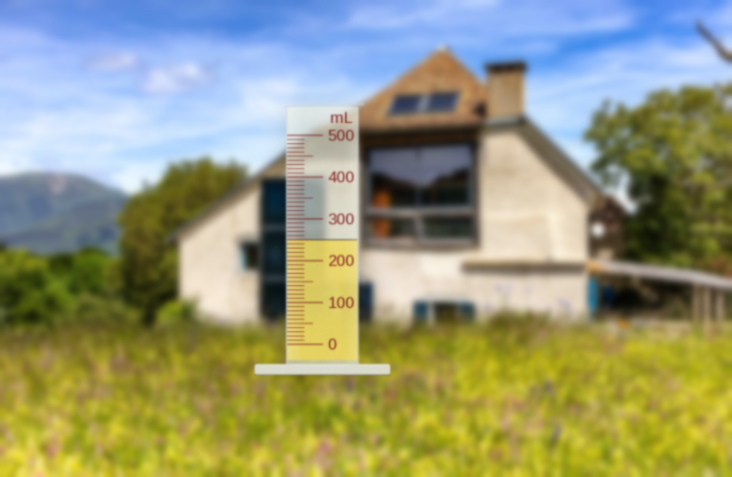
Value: 250; mL
